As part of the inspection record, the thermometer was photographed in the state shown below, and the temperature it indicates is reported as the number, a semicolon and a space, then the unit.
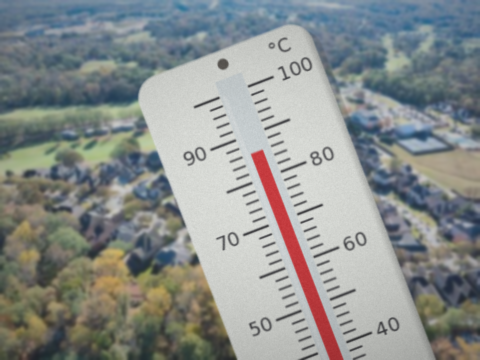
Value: 86; °C
